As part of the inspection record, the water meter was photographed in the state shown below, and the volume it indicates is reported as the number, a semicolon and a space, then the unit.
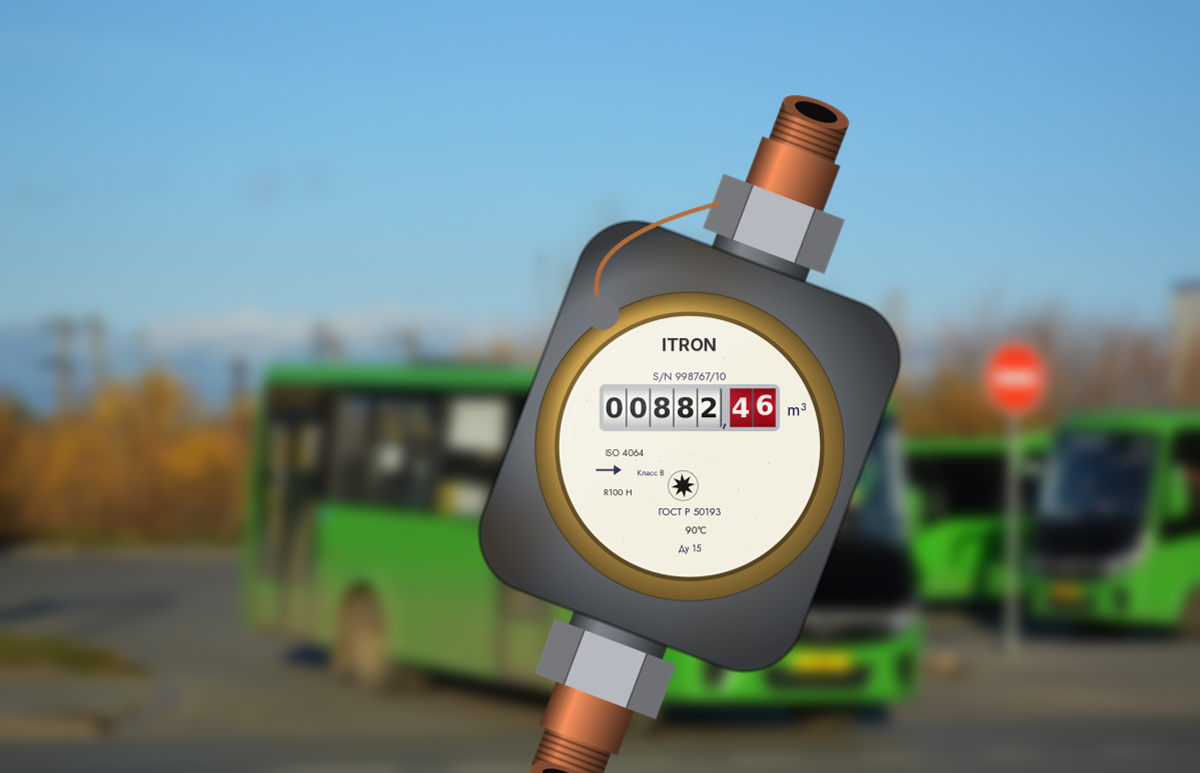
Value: 882.46; m³
